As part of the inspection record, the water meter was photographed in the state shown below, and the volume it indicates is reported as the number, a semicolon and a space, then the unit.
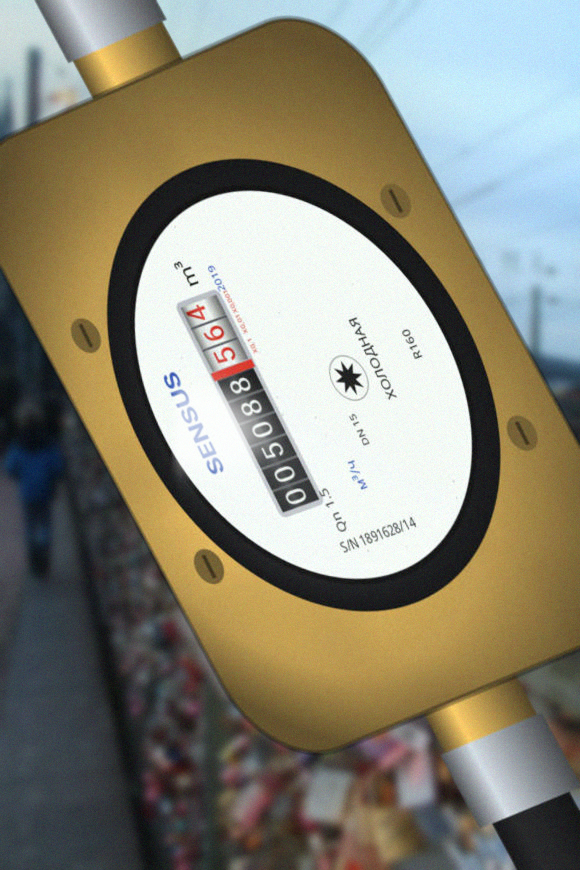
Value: 5088.564; m³
